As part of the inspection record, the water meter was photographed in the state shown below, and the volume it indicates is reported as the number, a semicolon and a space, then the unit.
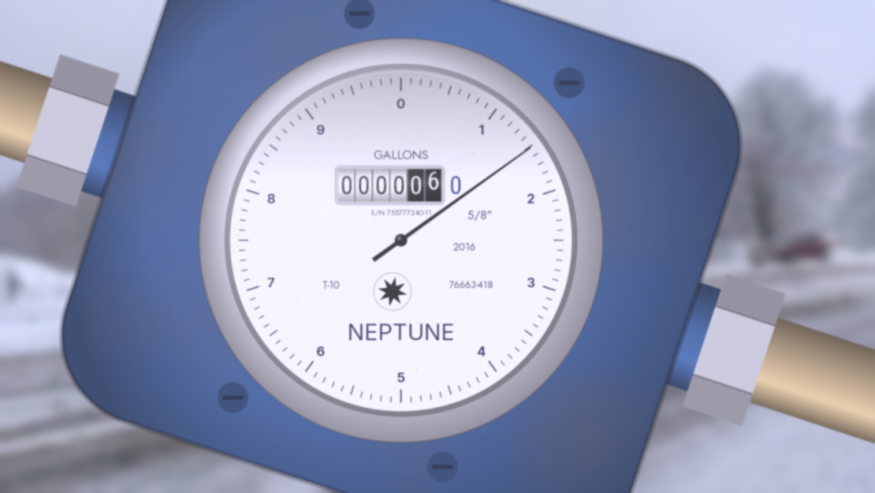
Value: 61.5; gal
